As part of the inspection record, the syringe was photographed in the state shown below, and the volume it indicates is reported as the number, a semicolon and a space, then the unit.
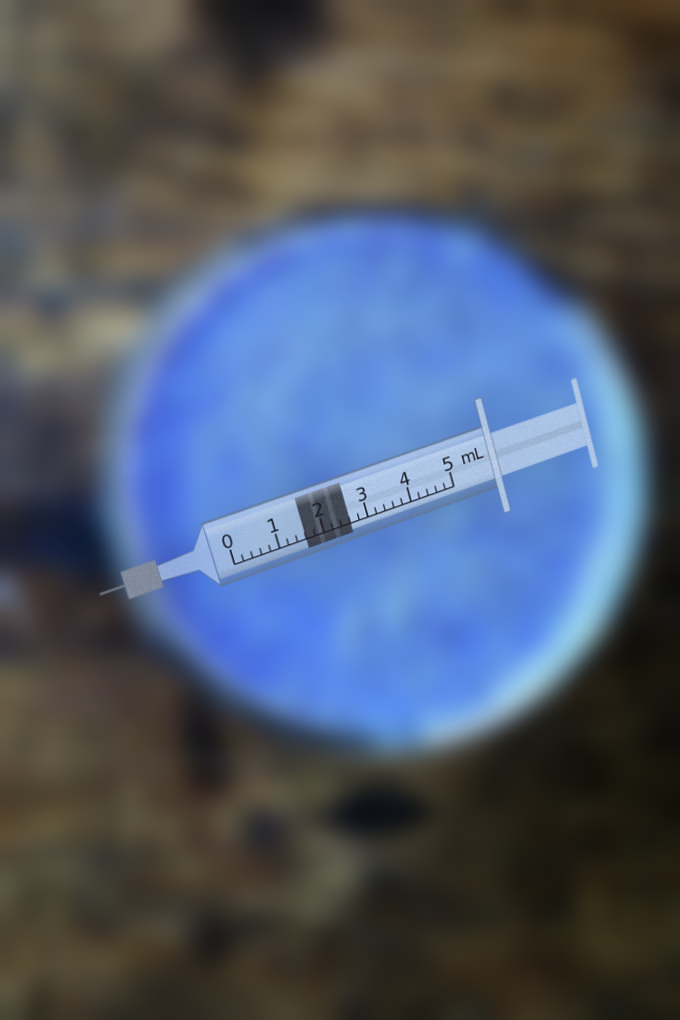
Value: 1.6; mL
